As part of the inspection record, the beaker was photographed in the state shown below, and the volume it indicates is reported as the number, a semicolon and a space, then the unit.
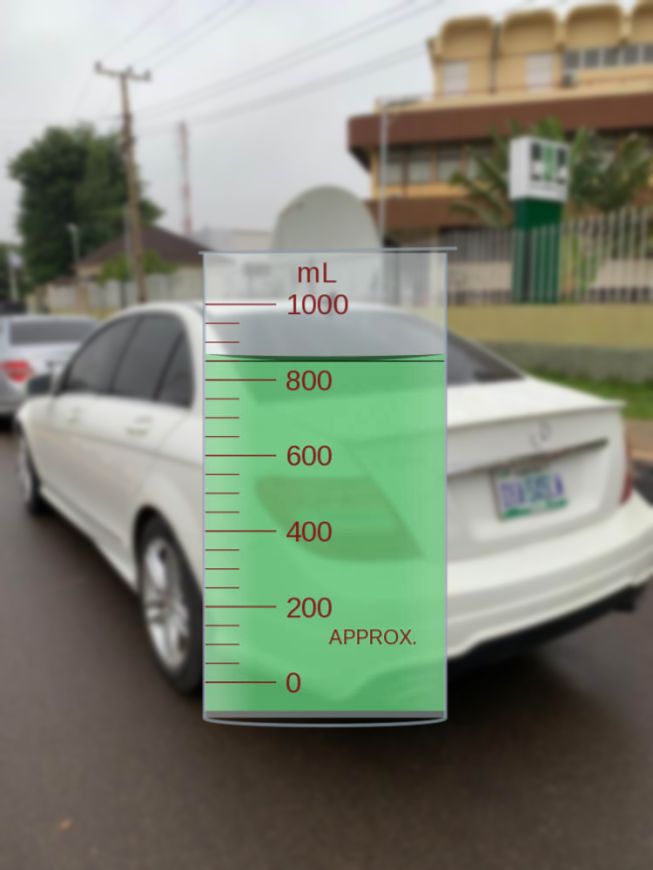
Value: 850; mL
